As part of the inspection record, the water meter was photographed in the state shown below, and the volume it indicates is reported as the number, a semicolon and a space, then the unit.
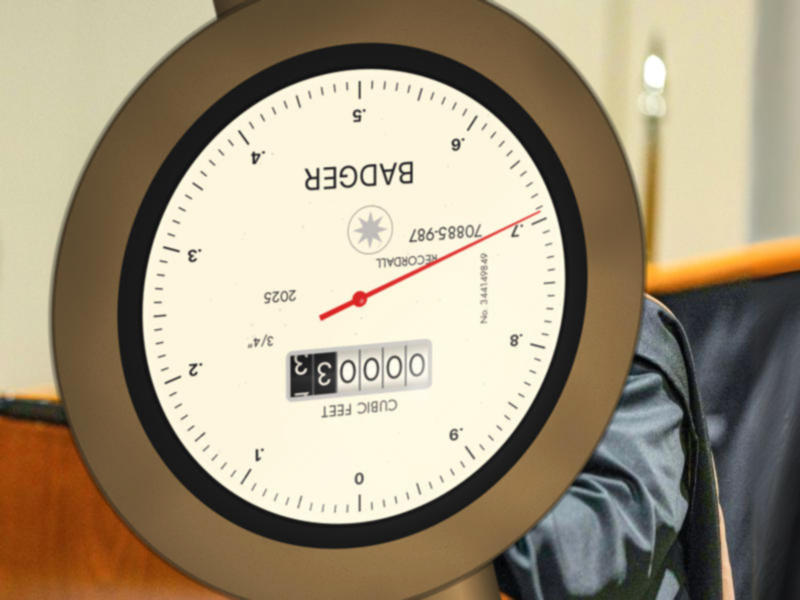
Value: 32.69; ft³
